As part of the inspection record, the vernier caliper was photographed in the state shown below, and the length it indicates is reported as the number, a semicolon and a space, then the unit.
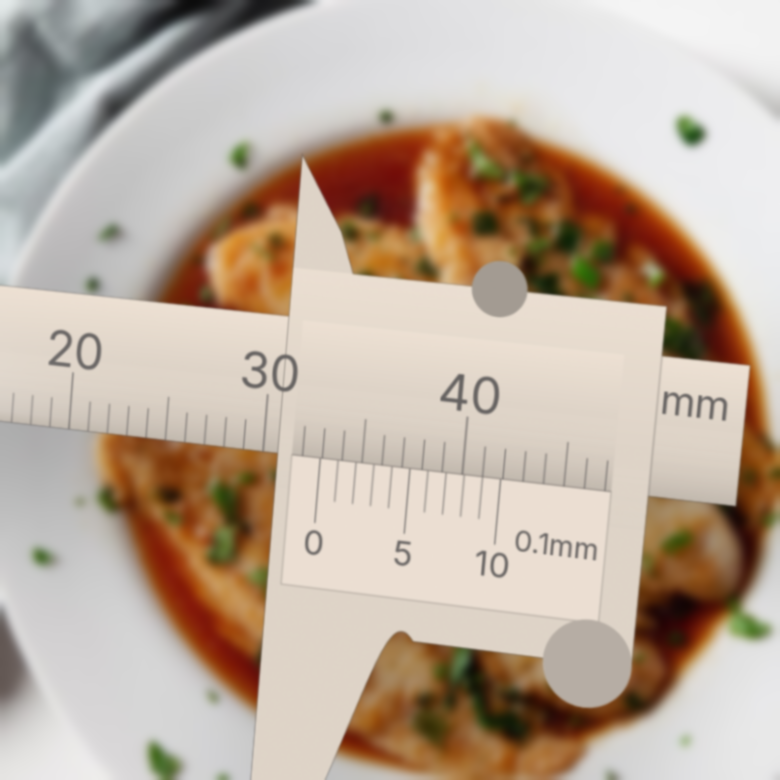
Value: 32.9; mm
